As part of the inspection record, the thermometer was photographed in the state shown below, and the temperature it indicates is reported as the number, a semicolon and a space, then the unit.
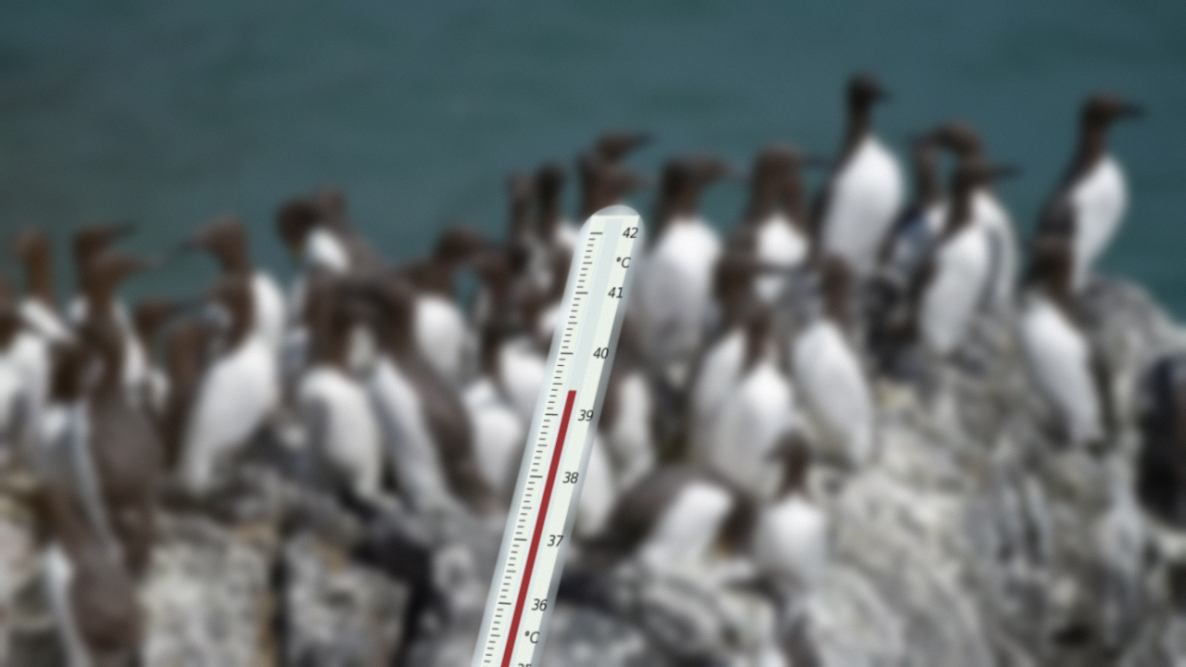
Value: 39.4; °C
